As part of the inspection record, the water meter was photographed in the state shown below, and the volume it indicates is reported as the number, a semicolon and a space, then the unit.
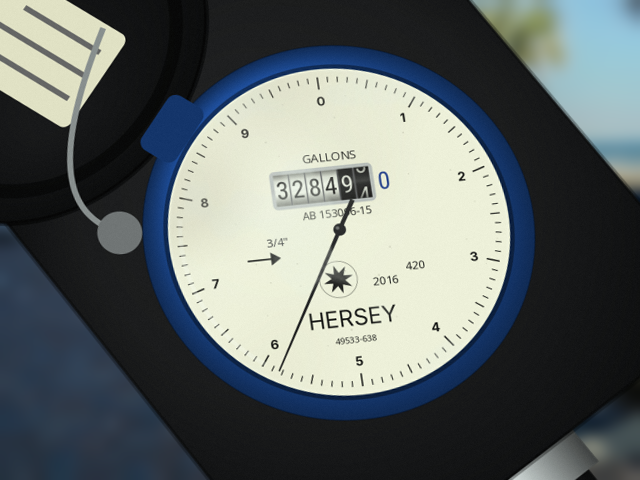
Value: 3284935.8; gal
